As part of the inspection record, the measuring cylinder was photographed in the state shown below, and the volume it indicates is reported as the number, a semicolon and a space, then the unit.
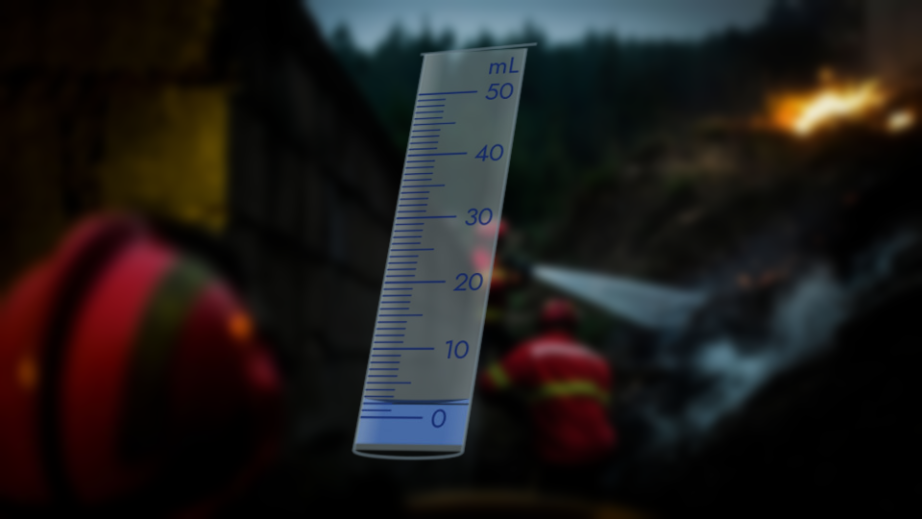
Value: 2; mL
